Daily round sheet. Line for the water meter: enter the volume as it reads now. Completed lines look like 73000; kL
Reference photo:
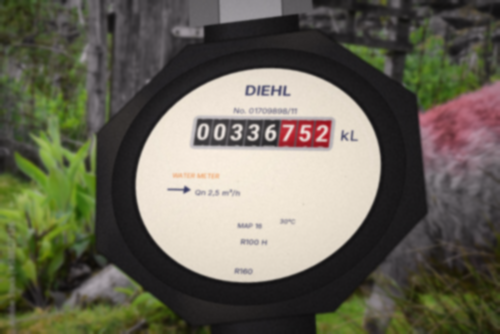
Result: 336.752; kL
